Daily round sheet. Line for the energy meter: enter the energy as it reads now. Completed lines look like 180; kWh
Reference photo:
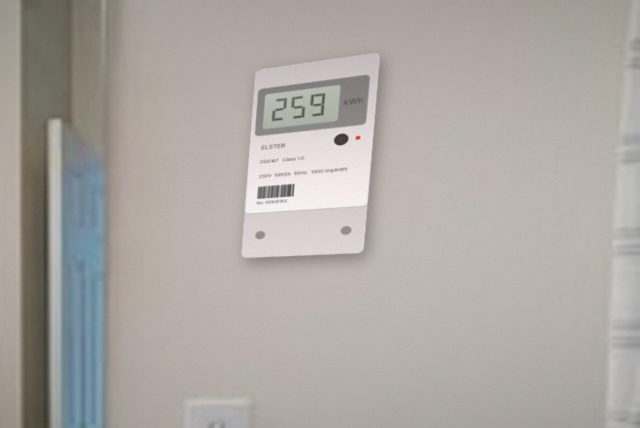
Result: 259; kWh
